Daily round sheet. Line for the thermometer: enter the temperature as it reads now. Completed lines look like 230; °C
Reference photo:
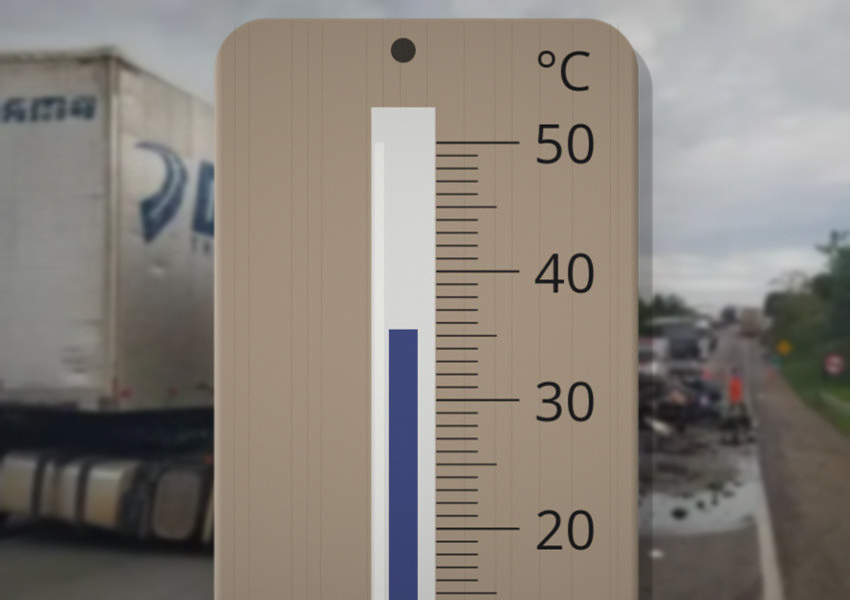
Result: 35.5; °C
